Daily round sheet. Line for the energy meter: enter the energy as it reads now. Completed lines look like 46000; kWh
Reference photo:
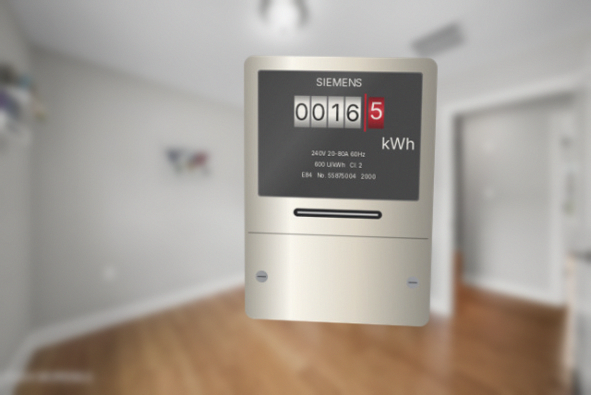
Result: 16.5; kWh
